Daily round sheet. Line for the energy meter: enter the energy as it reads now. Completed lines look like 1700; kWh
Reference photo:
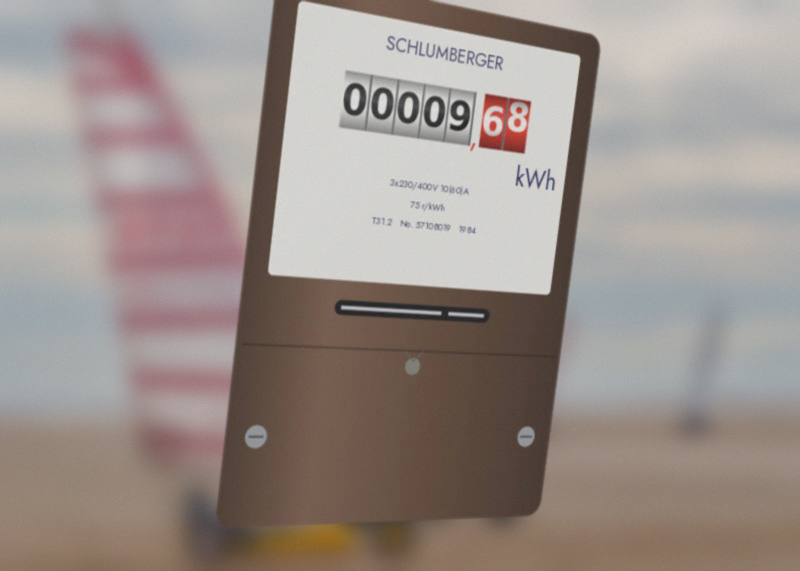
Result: 9.68; kWh
